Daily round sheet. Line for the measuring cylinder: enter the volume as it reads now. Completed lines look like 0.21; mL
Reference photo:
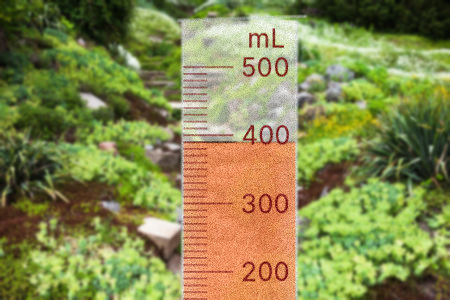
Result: 390; mL
